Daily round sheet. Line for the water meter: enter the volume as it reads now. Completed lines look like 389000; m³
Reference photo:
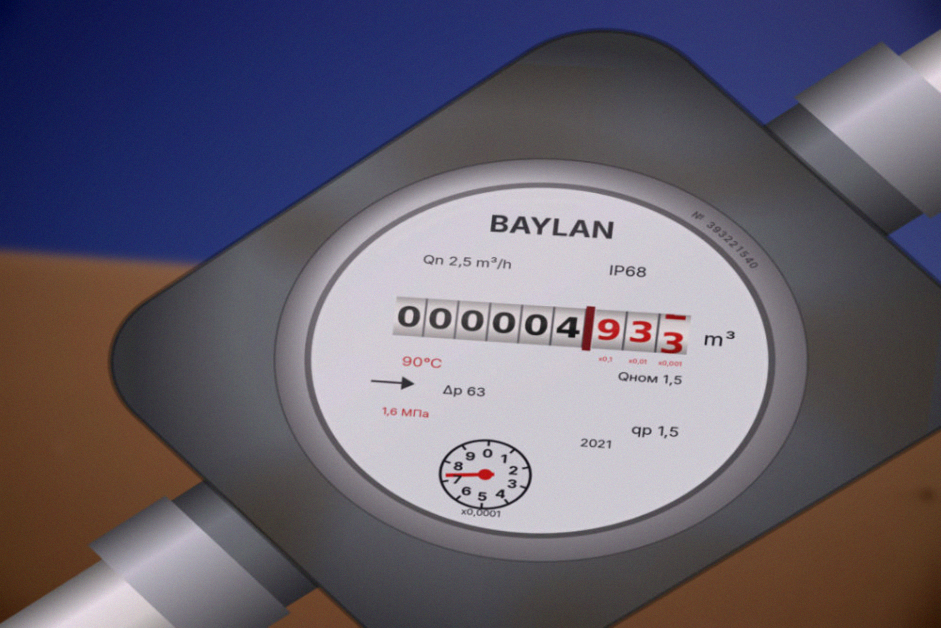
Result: 4.9327; m³
